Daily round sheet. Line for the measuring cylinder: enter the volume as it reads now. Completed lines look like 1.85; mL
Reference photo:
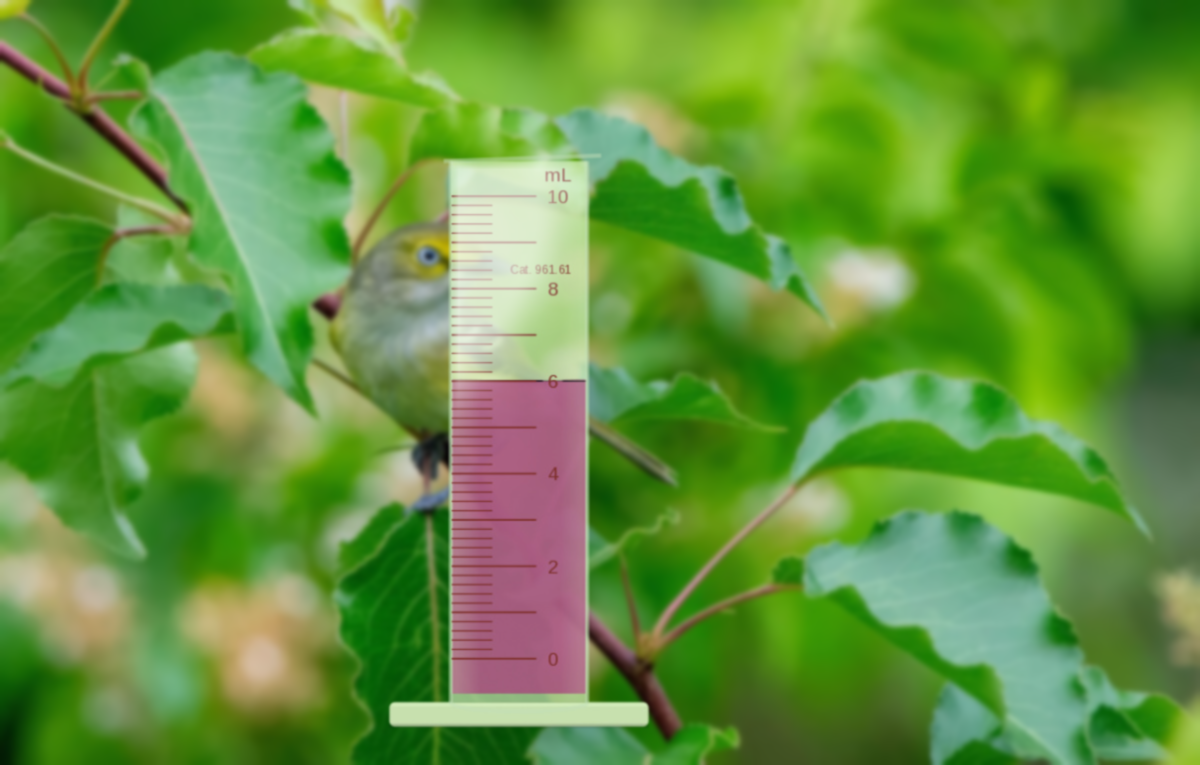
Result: 6; mL
